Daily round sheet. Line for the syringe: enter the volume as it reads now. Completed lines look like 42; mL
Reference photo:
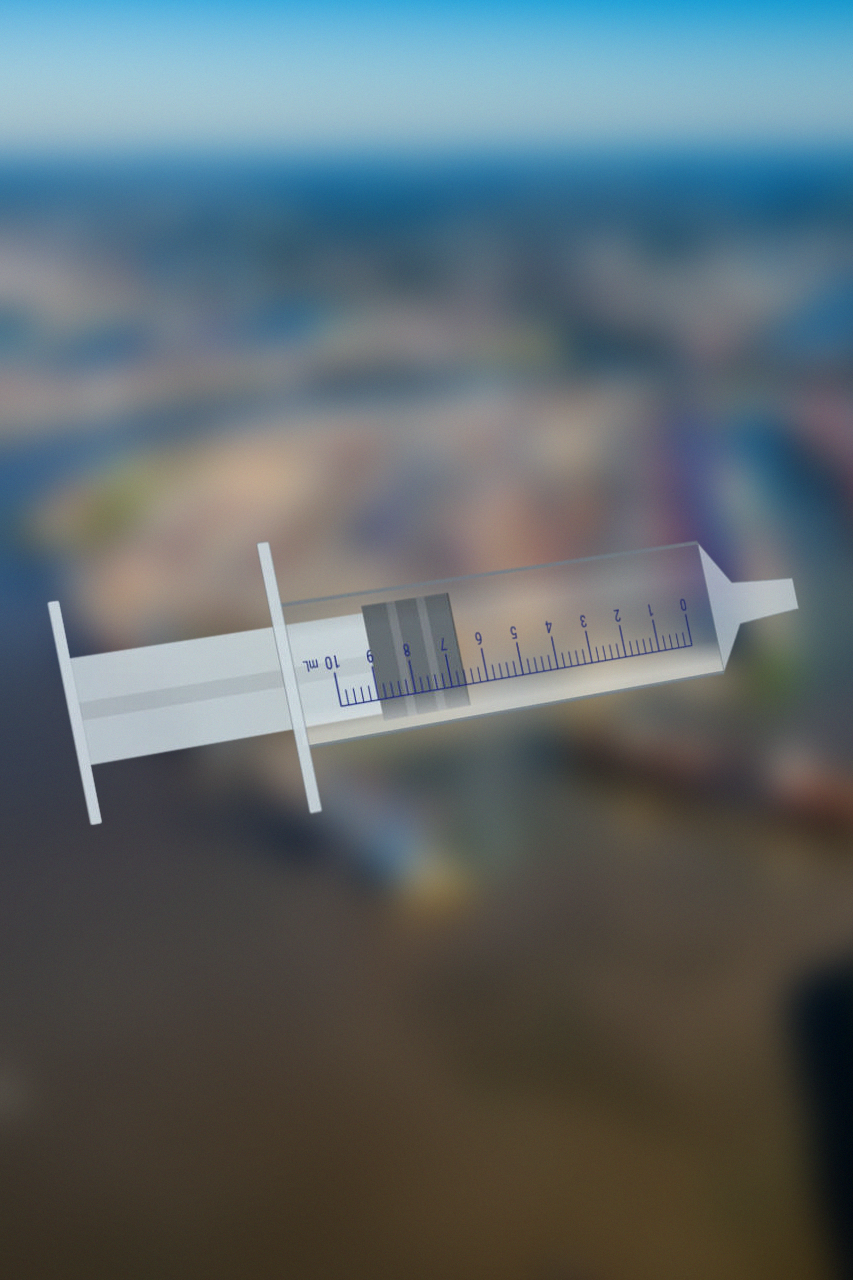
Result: 6.6; mL
